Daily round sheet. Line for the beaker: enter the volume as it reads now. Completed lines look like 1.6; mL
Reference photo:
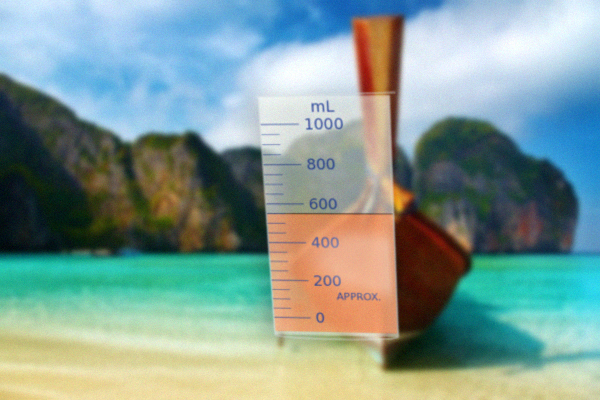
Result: 550; mL
